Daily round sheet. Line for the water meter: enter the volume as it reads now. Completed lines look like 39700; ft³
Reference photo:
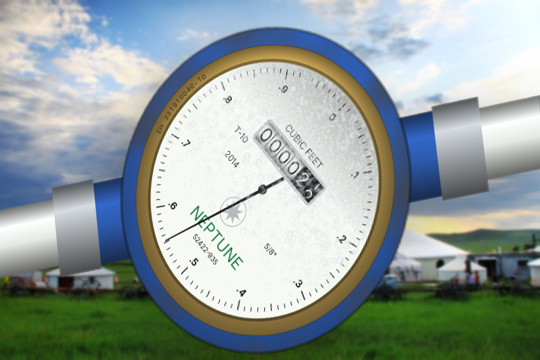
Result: 21.55; ft³
